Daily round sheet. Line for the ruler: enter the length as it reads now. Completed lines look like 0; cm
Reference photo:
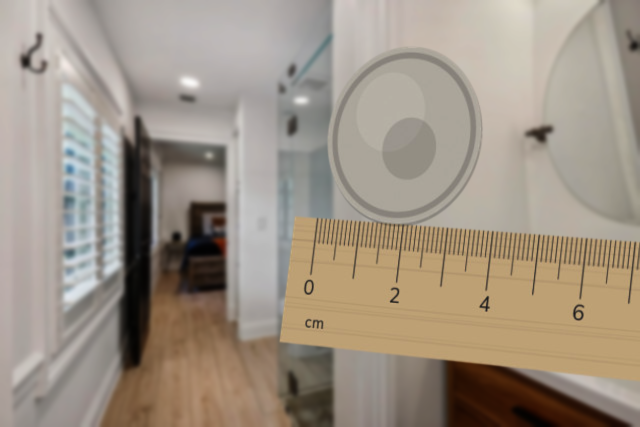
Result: 3.5; cm
